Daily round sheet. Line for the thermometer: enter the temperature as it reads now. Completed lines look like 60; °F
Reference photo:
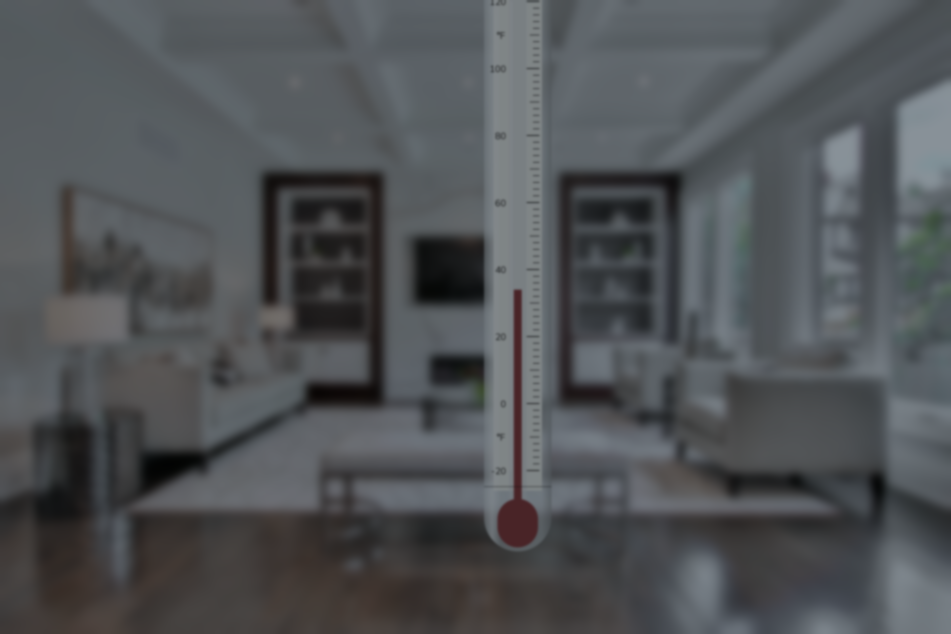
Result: 34; °F
